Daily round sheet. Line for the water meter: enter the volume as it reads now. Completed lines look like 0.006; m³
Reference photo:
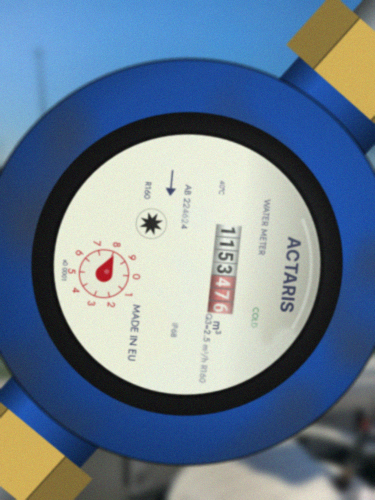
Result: 1153.4768; m³
